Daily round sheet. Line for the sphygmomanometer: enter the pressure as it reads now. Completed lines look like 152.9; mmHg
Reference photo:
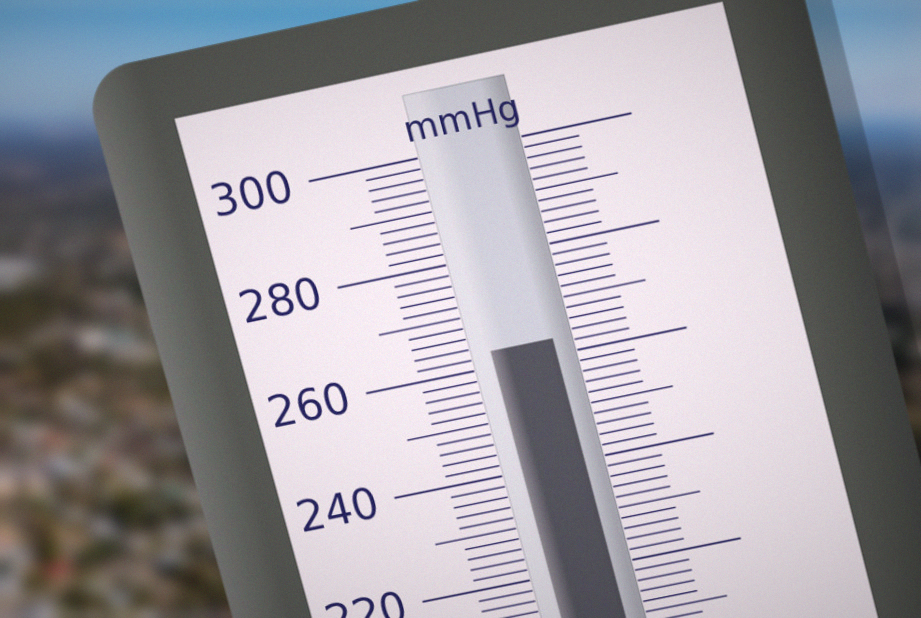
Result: 263; mmHg
